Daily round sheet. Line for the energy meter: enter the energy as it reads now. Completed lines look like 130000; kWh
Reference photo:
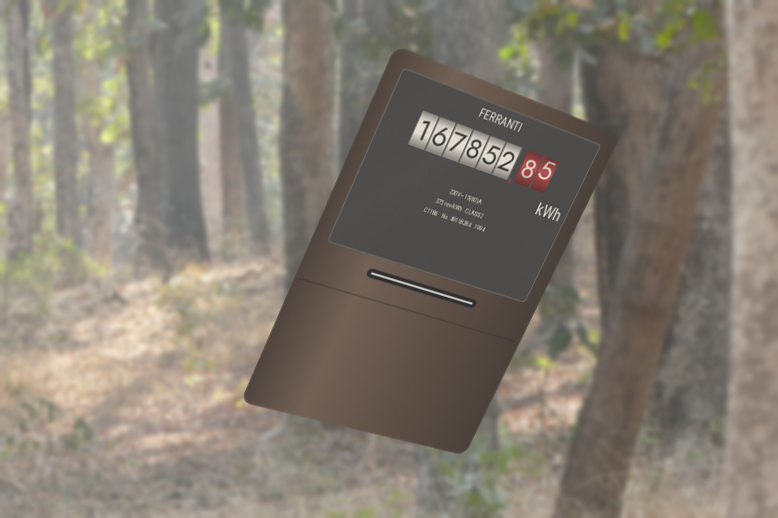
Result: 167852.85; kWh
